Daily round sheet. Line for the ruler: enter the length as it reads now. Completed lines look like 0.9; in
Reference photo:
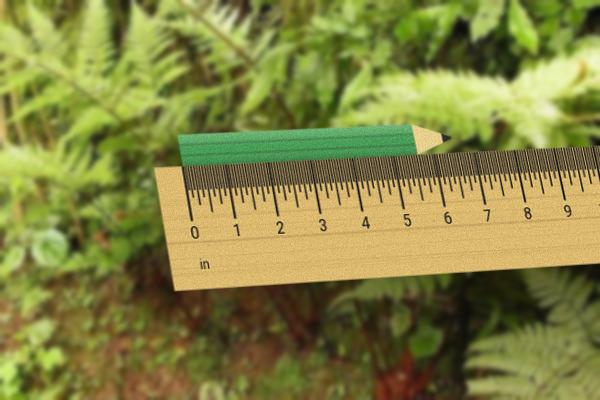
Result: 6.5; in
